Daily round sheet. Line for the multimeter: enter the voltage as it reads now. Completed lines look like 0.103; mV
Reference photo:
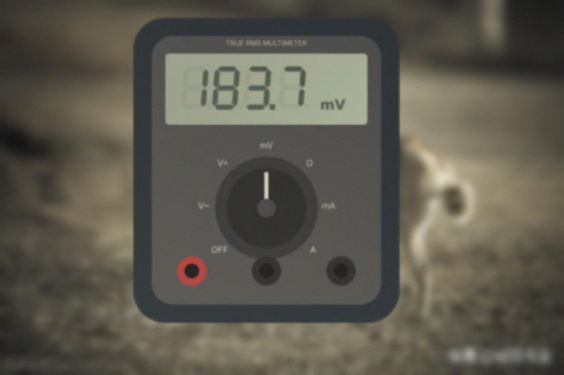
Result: 183.7; mV
